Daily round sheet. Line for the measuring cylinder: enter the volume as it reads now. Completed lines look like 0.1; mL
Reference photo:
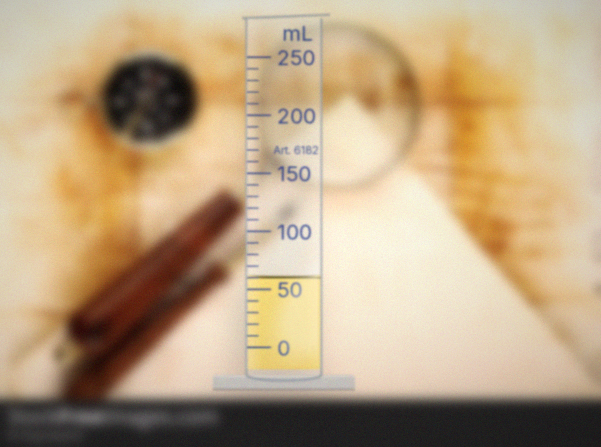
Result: 60; mL
